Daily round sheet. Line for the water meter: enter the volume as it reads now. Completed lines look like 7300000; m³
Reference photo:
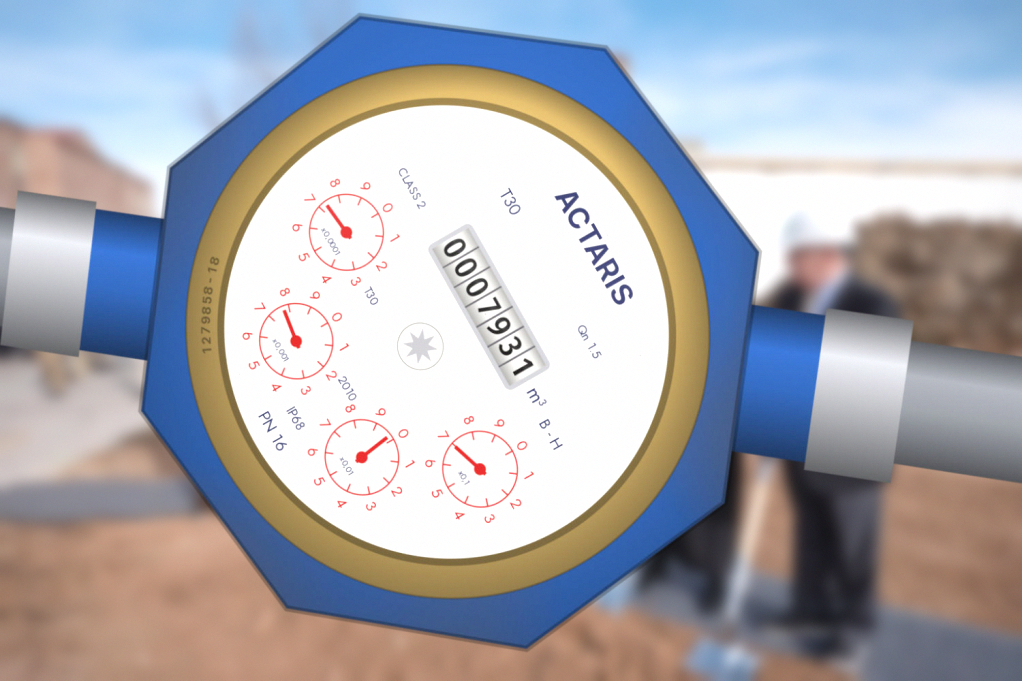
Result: 7931.6977; m³
